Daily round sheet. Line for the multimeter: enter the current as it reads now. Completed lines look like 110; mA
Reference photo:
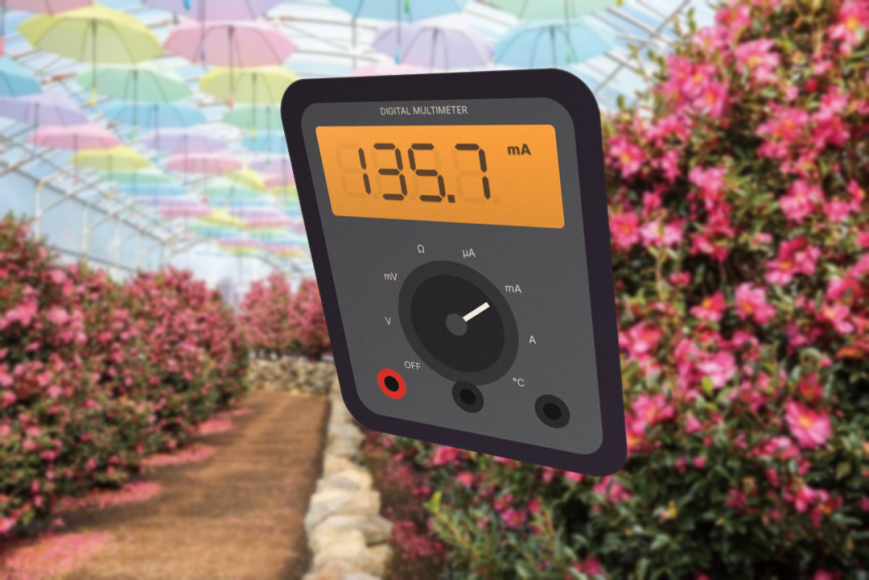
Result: 135.7; mA
